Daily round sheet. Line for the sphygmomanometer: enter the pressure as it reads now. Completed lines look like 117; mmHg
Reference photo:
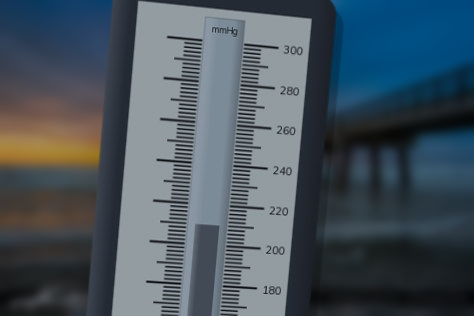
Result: 210; mmHg
